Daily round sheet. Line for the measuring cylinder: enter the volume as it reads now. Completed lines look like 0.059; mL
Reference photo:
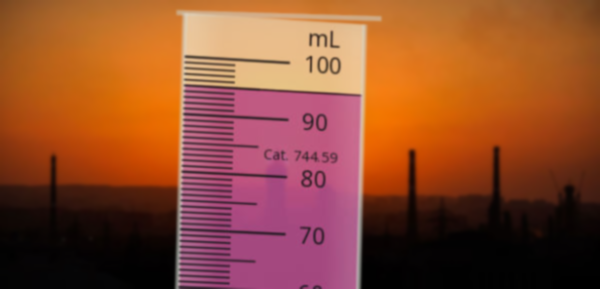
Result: 95; mL
